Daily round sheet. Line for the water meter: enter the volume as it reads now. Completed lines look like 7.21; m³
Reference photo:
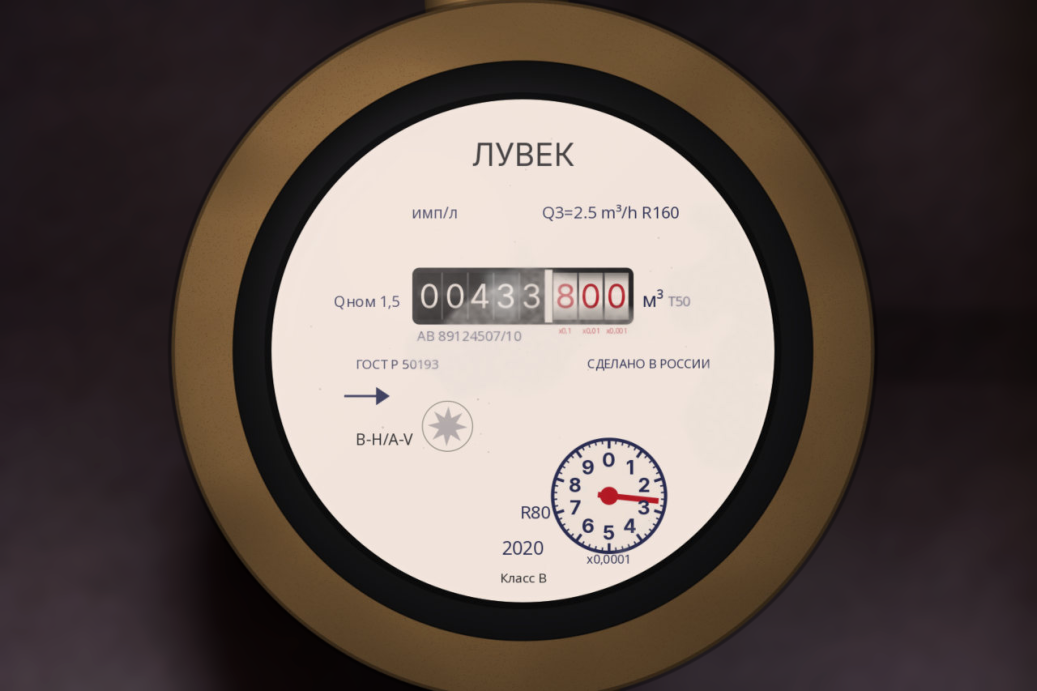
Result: 433.8002; m³
